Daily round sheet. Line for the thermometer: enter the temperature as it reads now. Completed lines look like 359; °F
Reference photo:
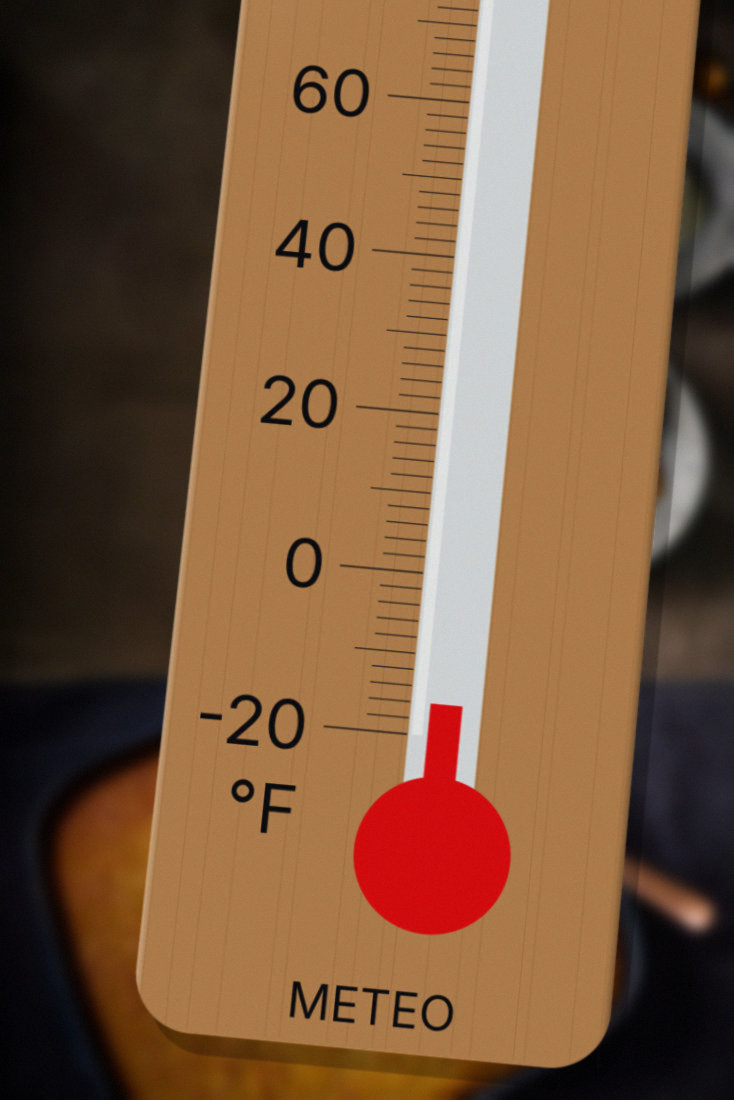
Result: -16; °F
